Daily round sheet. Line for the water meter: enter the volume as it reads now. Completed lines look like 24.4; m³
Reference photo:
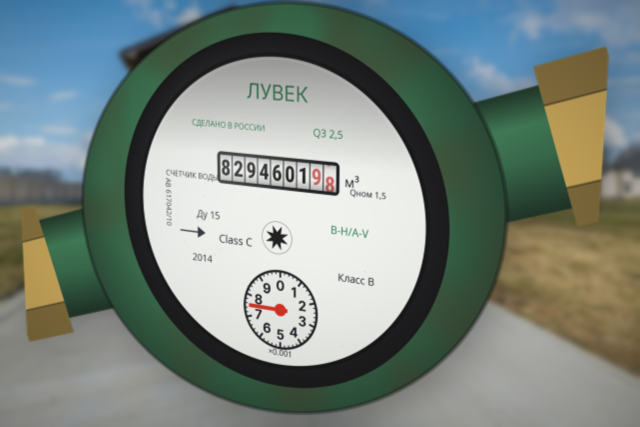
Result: 8294601.977; m³
